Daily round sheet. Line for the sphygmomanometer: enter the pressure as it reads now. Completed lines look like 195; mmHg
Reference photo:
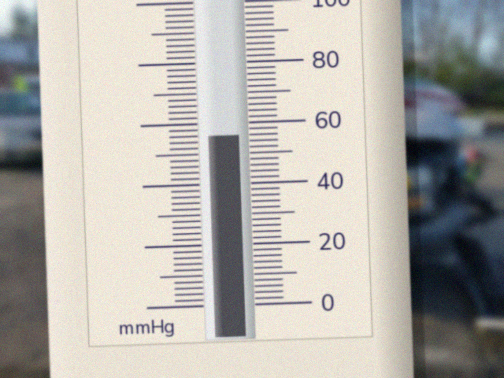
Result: 56; mmHg
